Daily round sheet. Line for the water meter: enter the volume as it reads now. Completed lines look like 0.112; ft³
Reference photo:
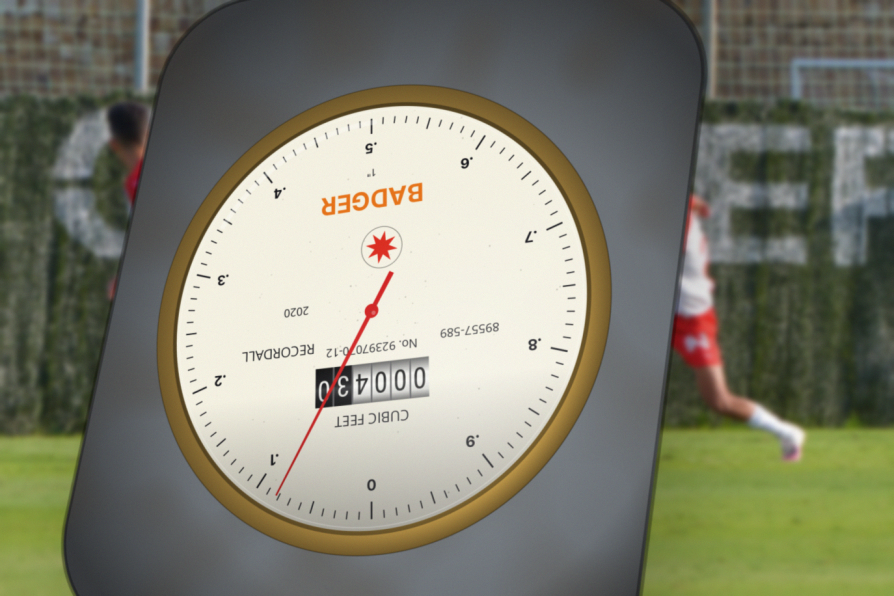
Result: 430.08; ft³
